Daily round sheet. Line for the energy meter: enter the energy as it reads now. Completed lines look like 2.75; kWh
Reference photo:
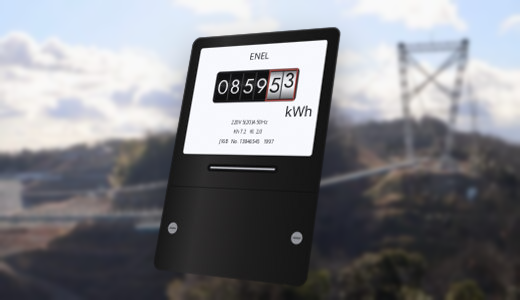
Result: 859.53; kWh
